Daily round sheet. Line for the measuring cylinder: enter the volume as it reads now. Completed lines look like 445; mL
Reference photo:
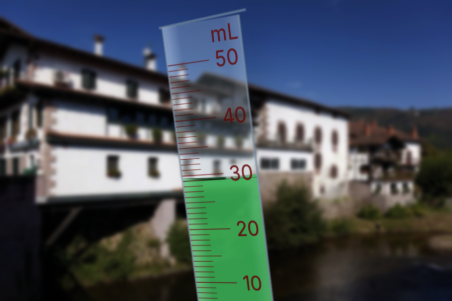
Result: 29; mL
